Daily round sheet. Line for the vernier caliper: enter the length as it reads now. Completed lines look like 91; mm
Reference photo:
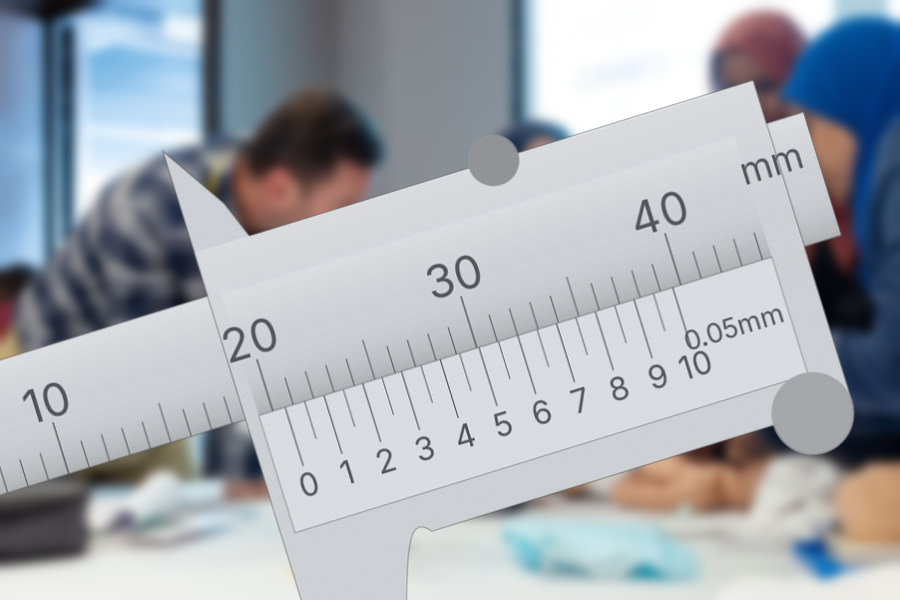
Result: 20.6; mm
